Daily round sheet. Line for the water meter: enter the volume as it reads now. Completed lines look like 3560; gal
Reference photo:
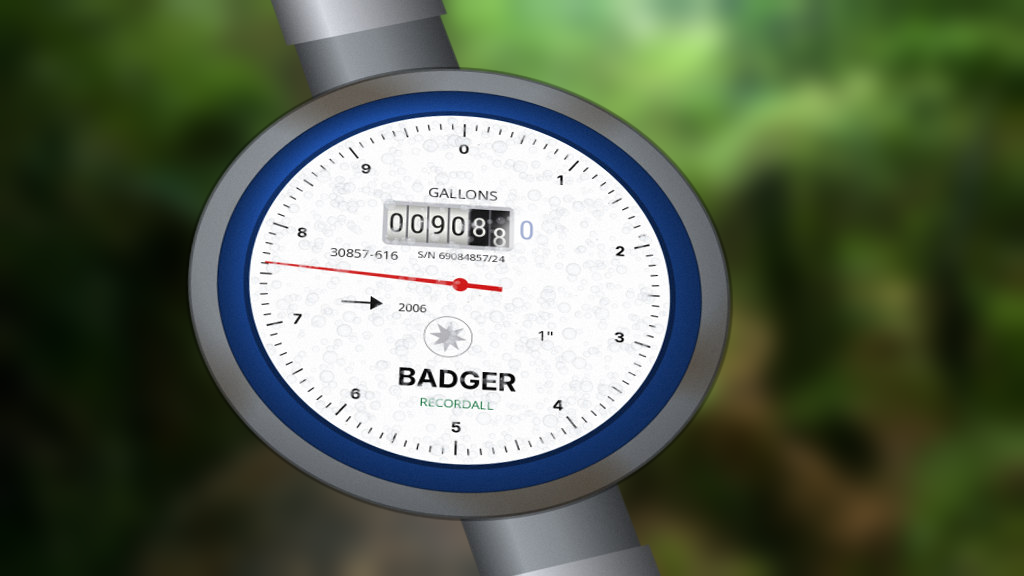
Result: 90877.6; gal
